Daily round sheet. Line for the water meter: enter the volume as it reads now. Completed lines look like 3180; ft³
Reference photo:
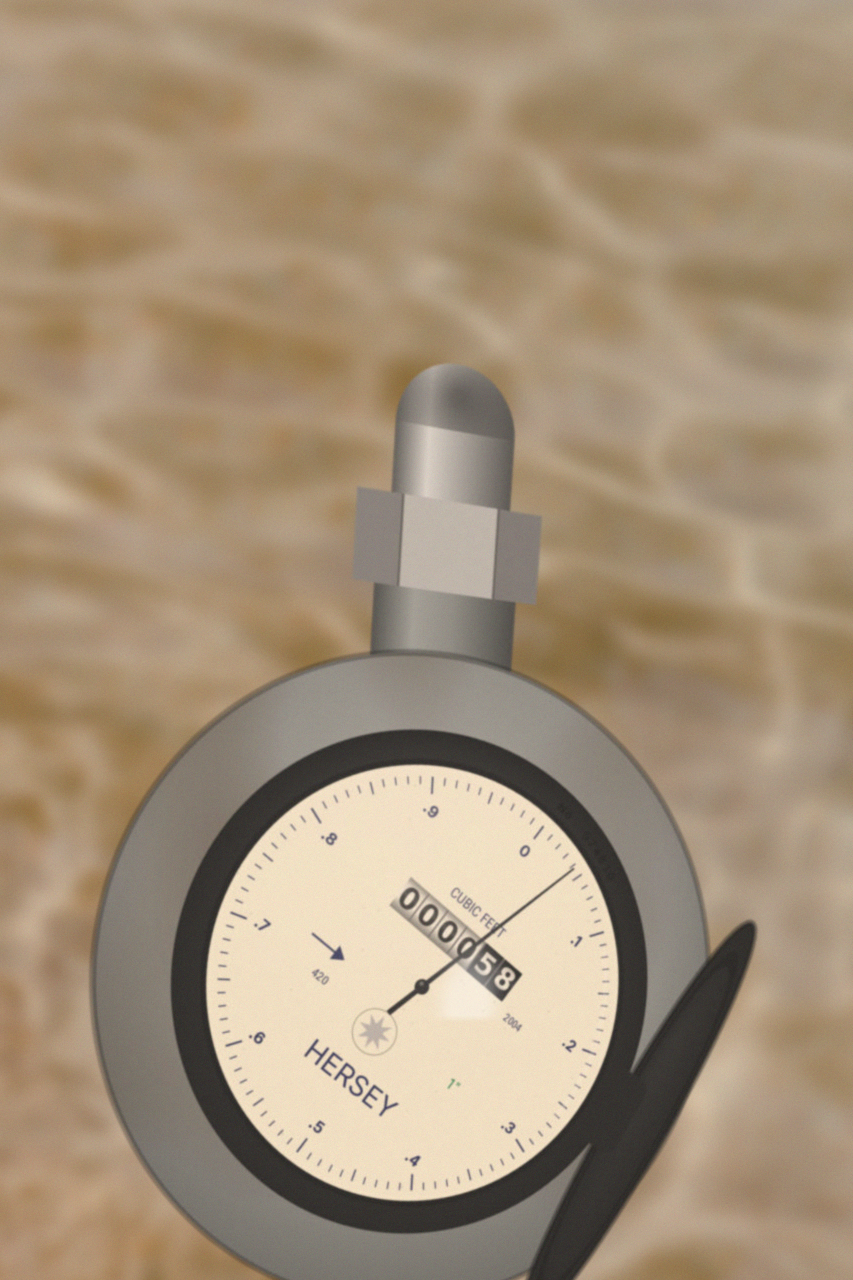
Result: 58.04; ft³
